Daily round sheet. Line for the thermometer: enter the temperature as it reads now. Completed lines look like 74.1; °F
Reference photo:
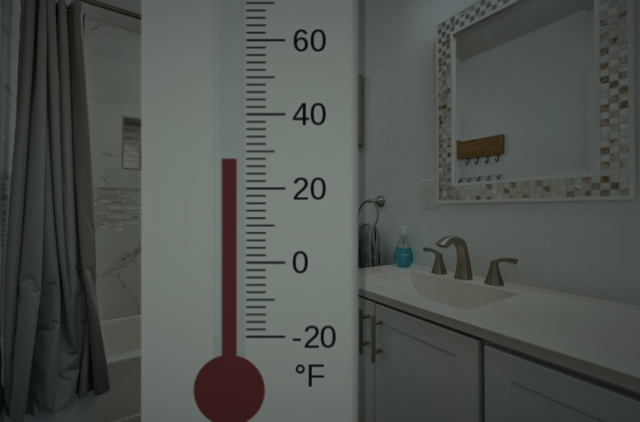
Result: 28; °F
